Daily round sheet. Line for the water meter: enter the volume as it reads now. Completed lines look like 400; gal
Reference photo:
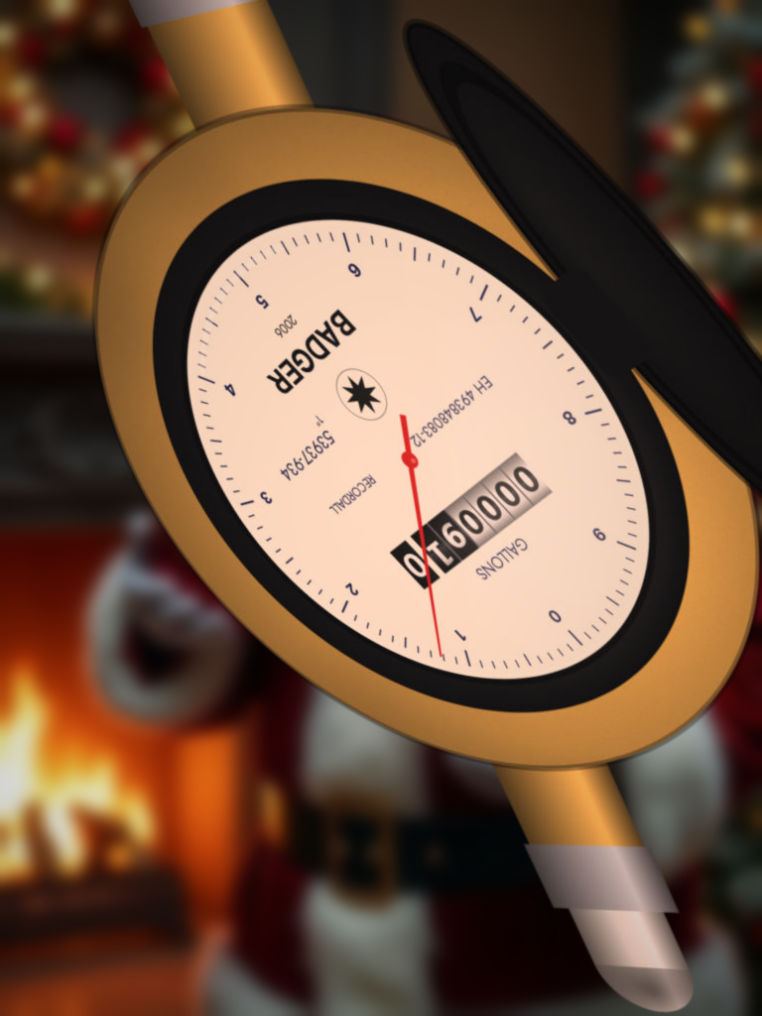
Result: 911.2; gal
